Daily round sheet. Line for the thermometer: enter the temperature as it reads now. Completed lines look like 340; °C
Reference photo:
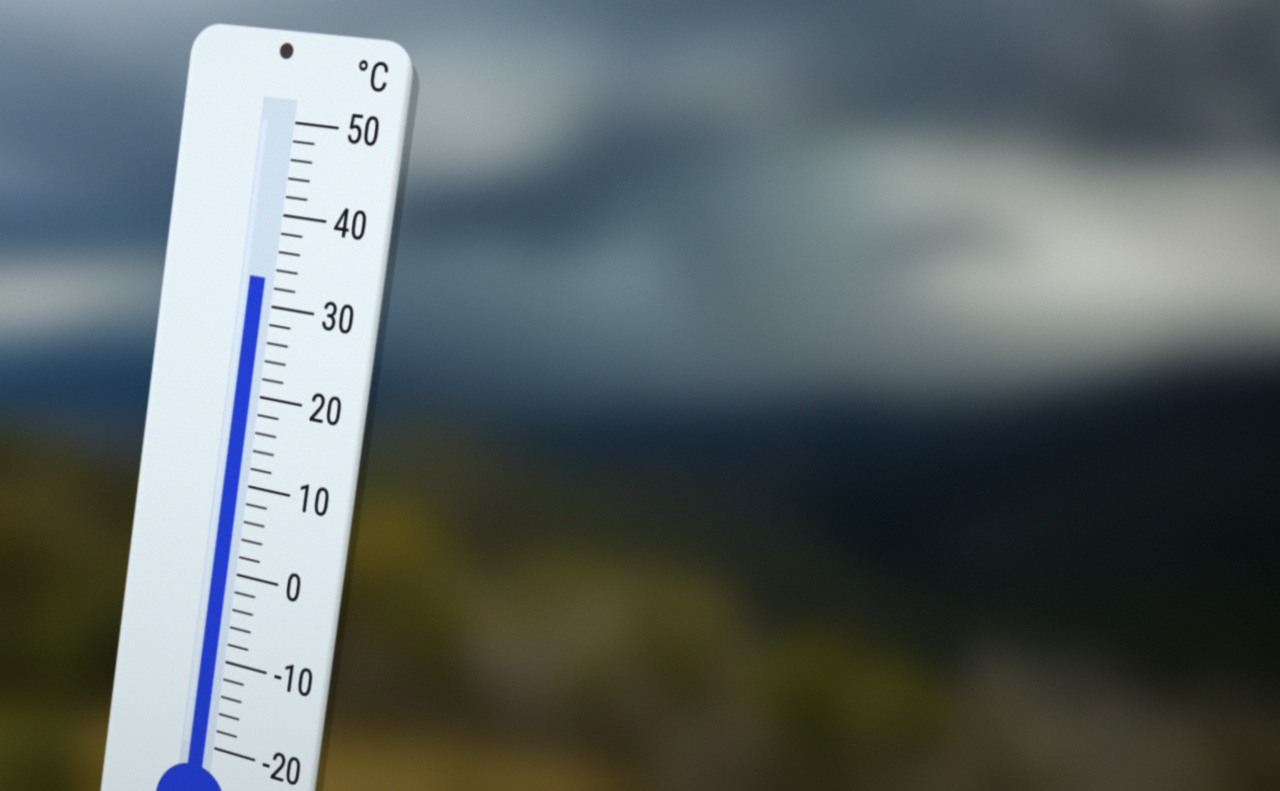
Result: 33; °C
